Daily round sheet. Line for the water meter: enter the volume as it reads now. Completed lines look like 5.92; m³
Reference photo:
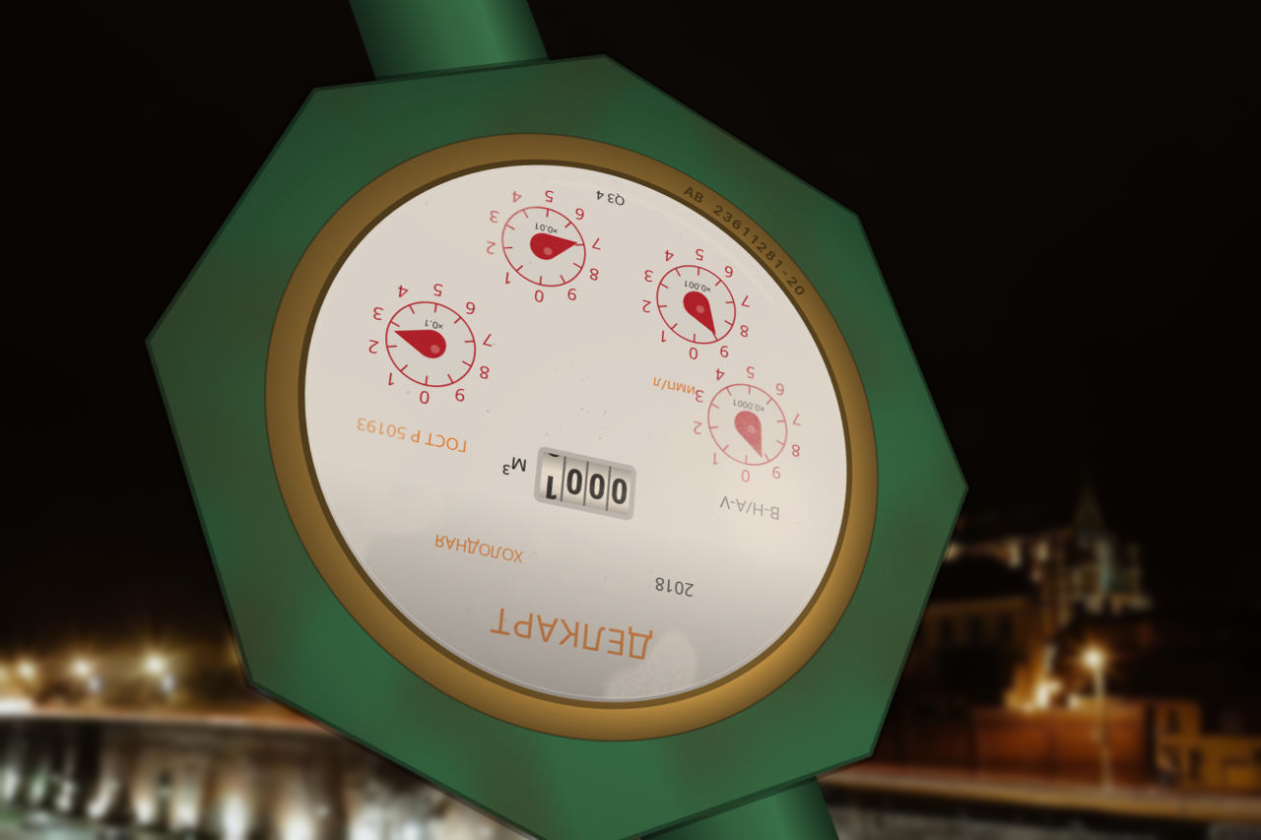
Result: 1.2689; m³
